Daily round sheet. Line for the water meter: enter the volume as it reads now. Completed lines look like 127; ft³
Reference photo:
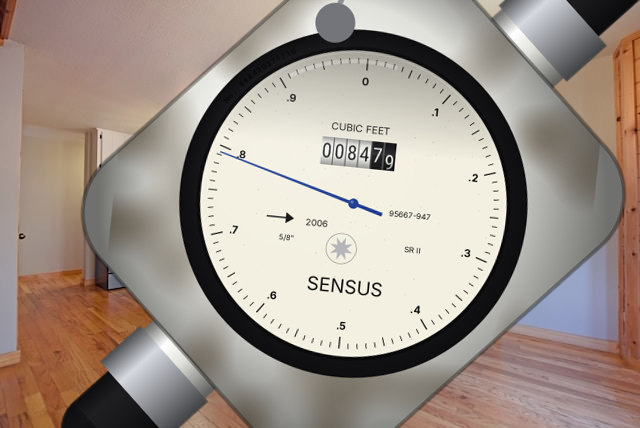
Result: 8478.79; ft³
